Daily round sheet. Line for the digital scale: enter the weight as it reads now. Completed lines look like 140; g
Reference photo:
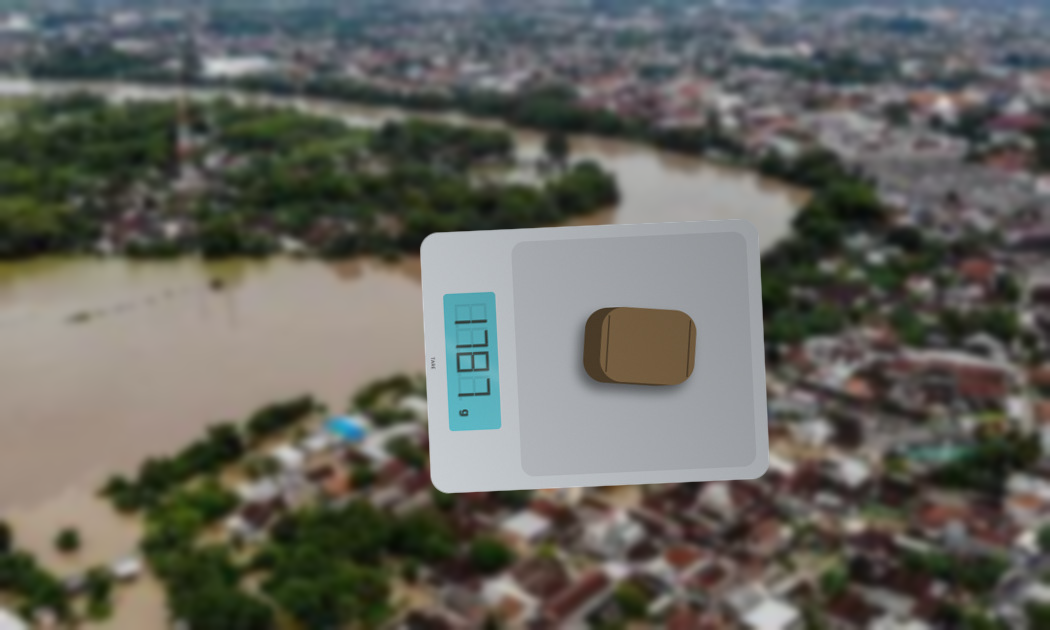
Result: 1787; g
